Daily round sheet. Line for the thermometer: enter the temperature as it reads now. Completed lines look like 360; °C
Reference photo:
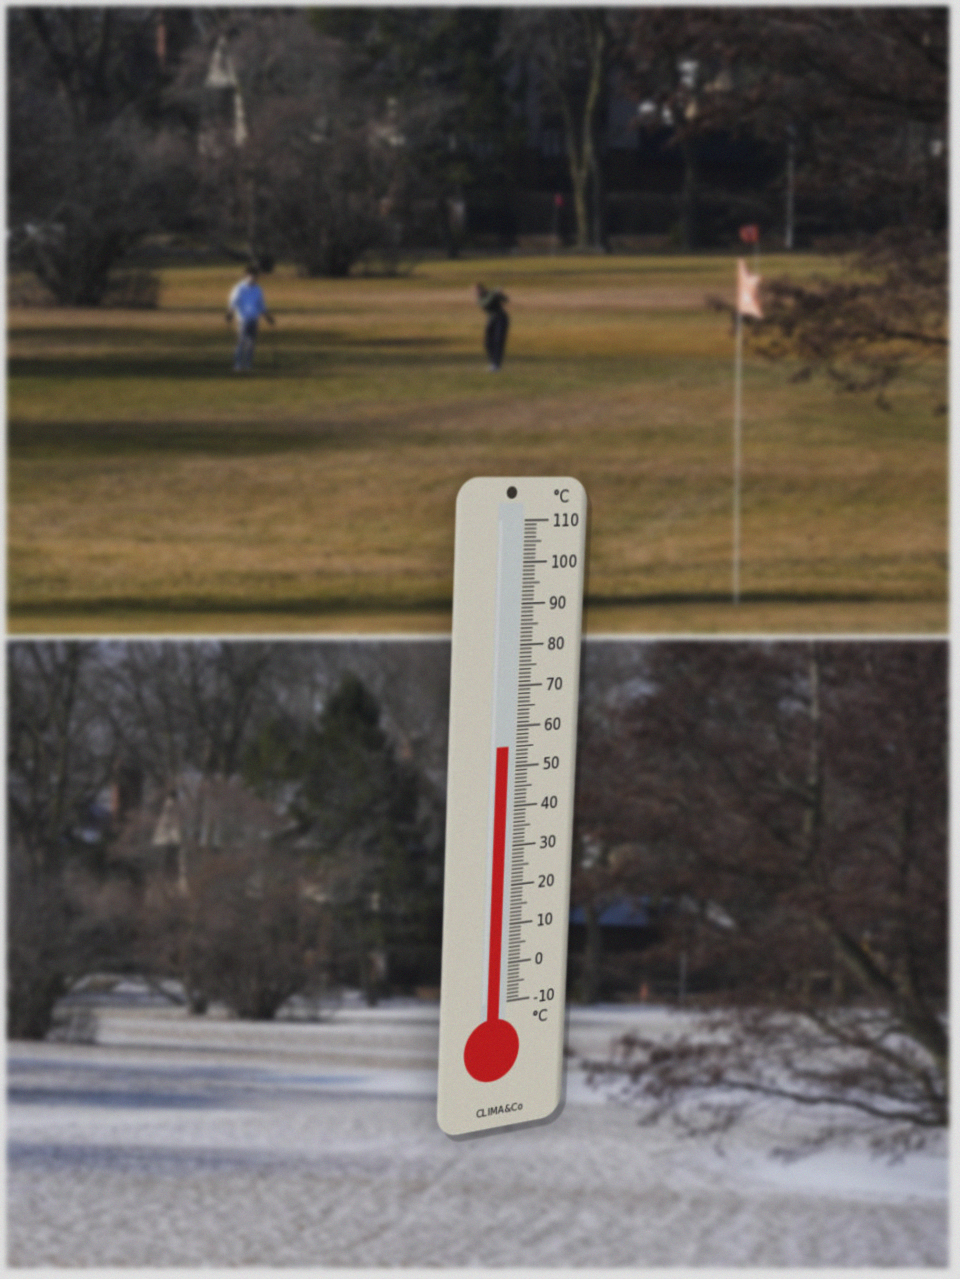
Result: 55; °C
